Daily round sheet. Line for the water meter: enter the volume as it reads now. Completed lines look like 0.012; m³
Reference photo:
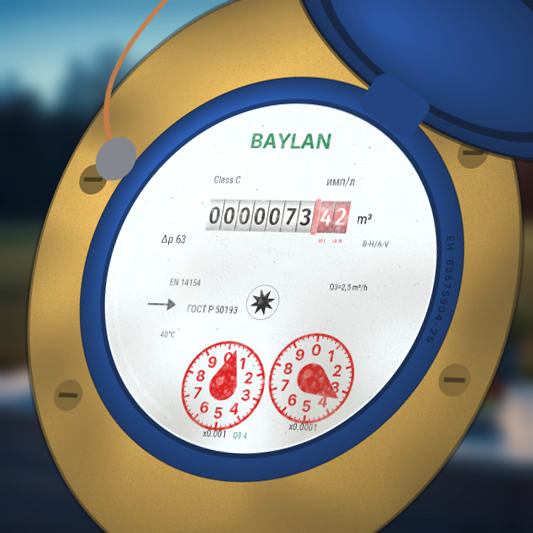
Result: 73.4203; m³
